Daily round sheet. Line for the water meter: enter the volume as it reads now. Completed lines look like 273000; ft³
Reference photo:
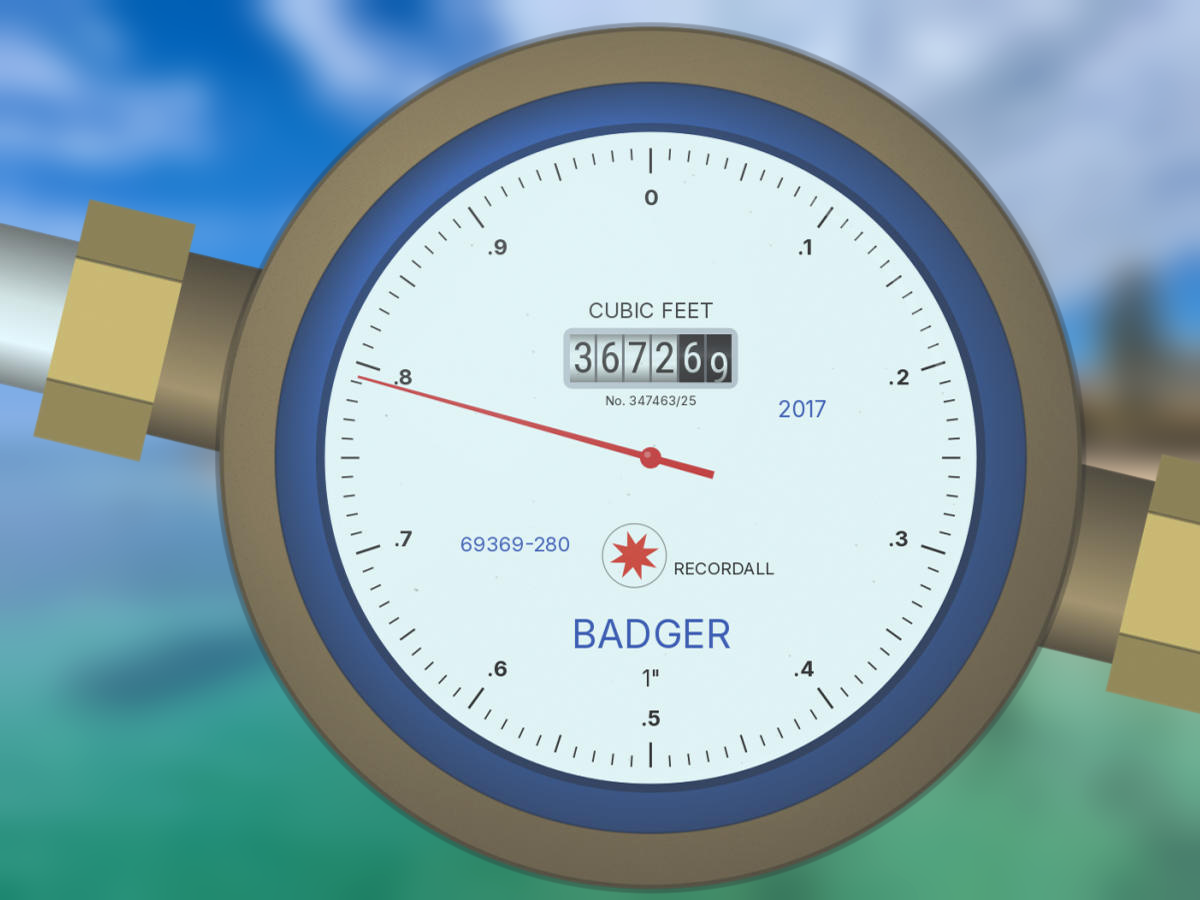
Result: 367268.79; ft³
